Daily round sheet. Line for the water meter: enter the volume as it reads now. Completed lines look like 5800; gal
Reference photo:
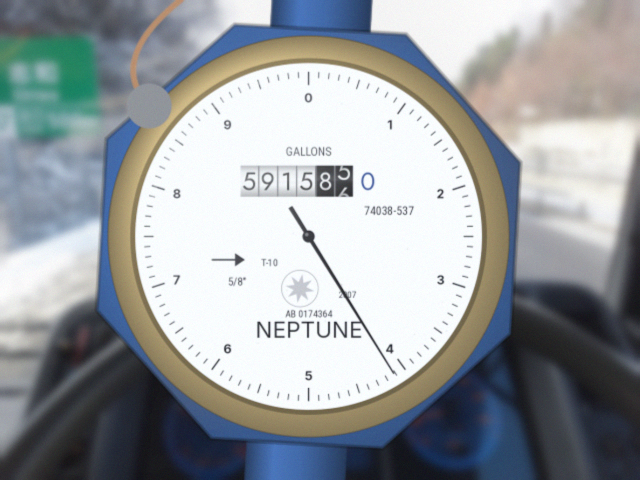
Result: 5915854.1; gal
